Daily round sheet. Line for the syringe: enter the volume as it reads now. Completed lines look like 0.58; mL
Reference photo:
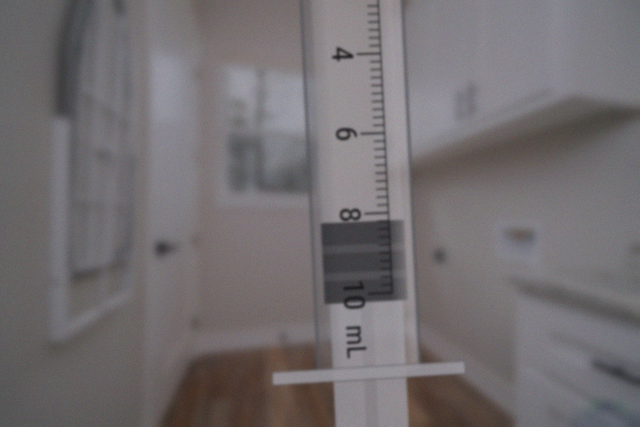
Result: 8.2; mL
